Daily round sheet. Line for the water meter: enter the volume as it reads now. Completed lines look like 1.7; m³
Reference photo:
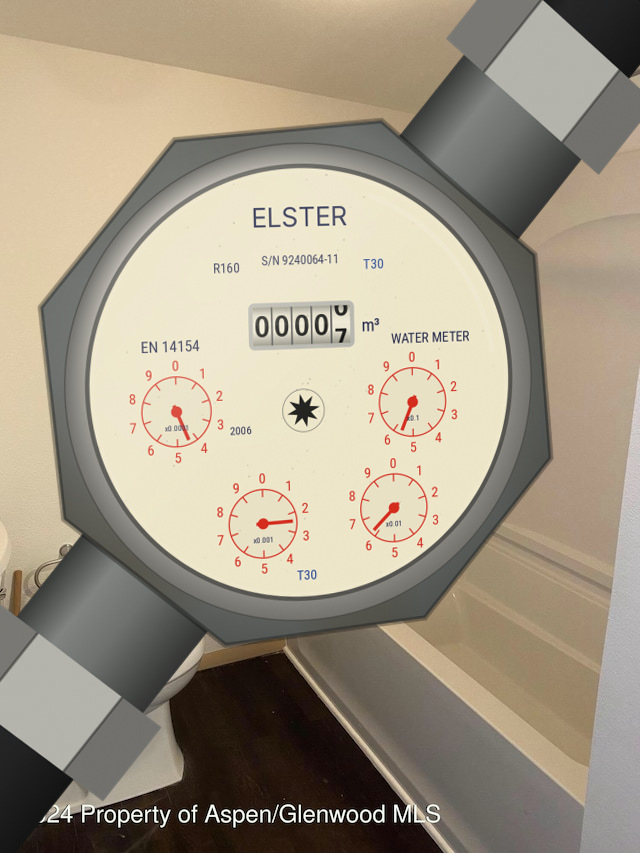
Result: 6.5624; m³
